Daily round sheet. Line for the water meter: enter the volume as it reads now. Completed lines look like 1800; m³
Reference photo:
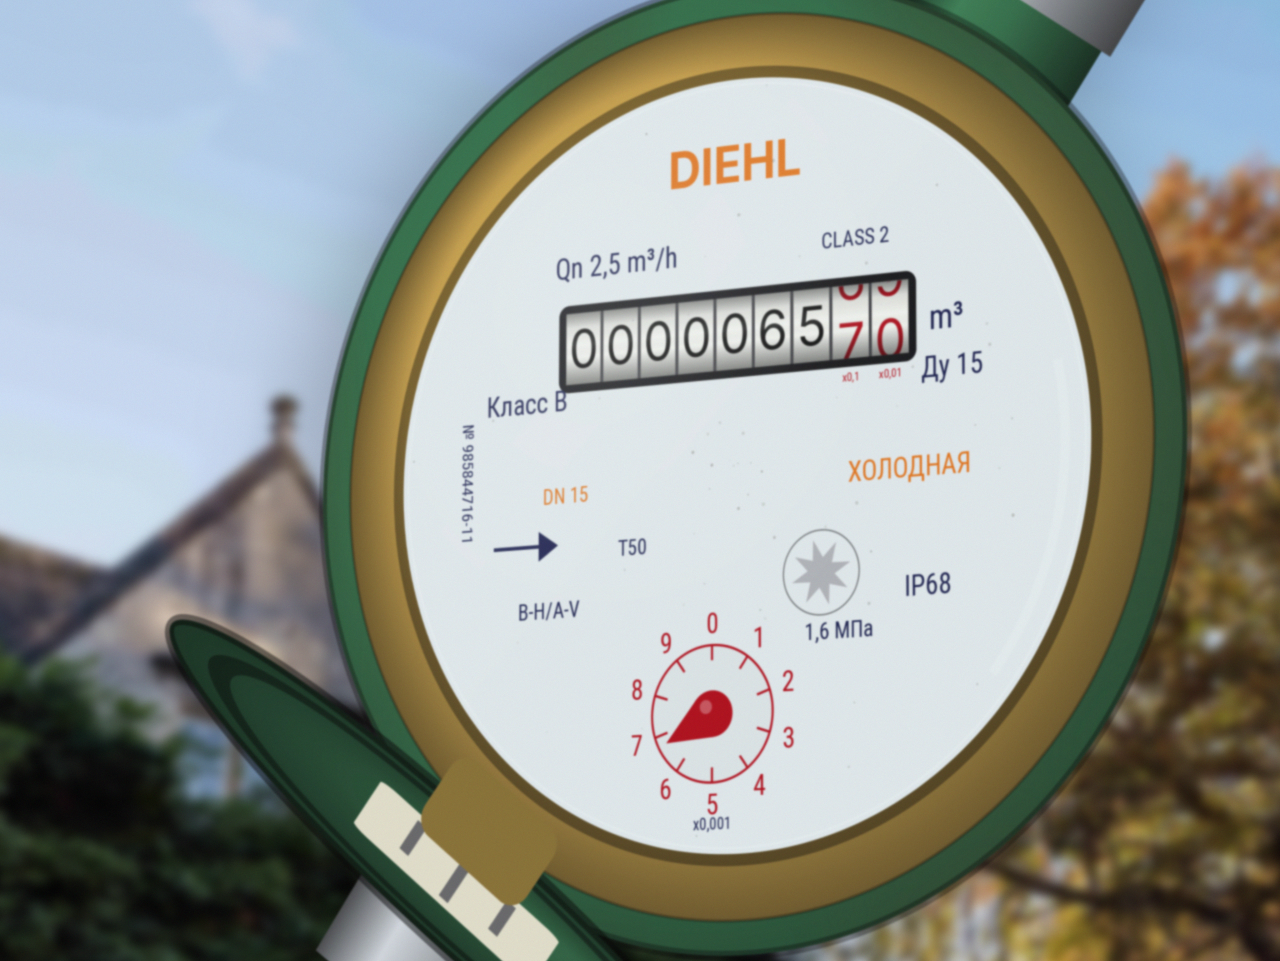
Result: 65.696; m³
